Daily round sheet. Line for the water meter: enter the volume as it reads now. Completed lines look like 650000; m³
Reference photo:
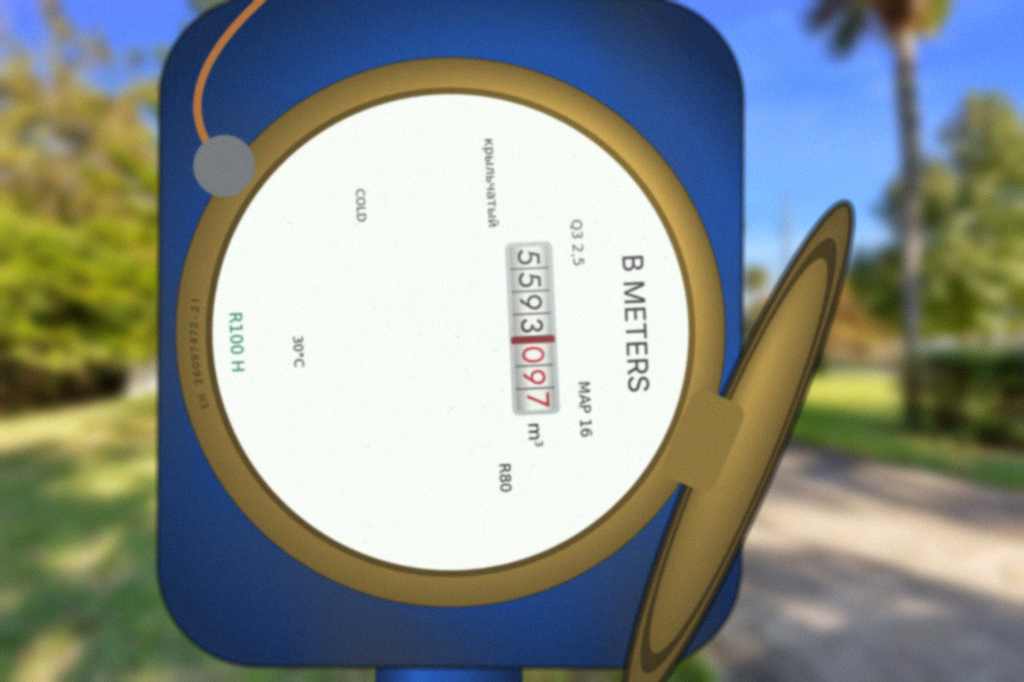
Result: 5593.097; m³
